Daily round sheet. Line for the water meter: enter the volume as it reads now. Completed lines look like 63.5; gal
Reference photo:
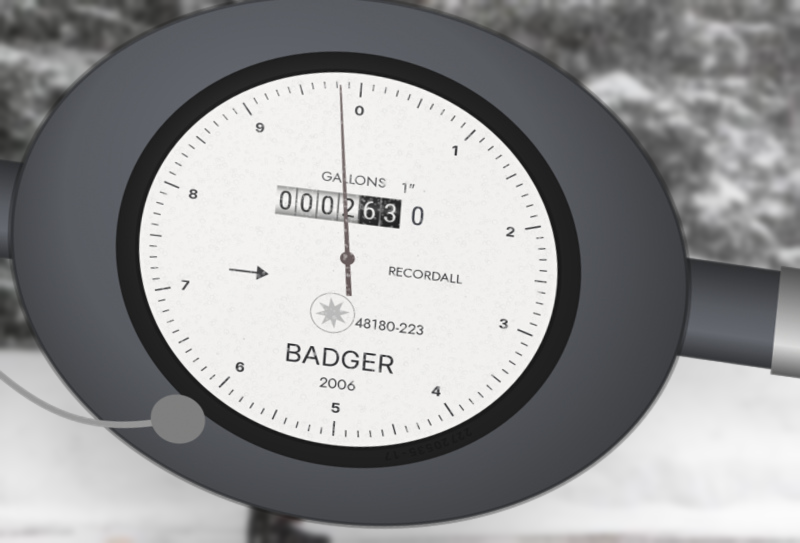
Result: 2629.8; gal
